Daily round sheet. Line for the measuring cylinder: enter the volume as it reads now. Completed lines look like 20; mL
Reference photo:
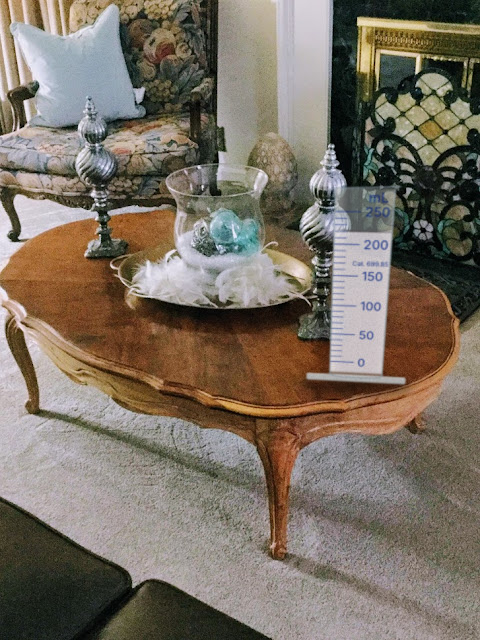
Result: 220; mL
